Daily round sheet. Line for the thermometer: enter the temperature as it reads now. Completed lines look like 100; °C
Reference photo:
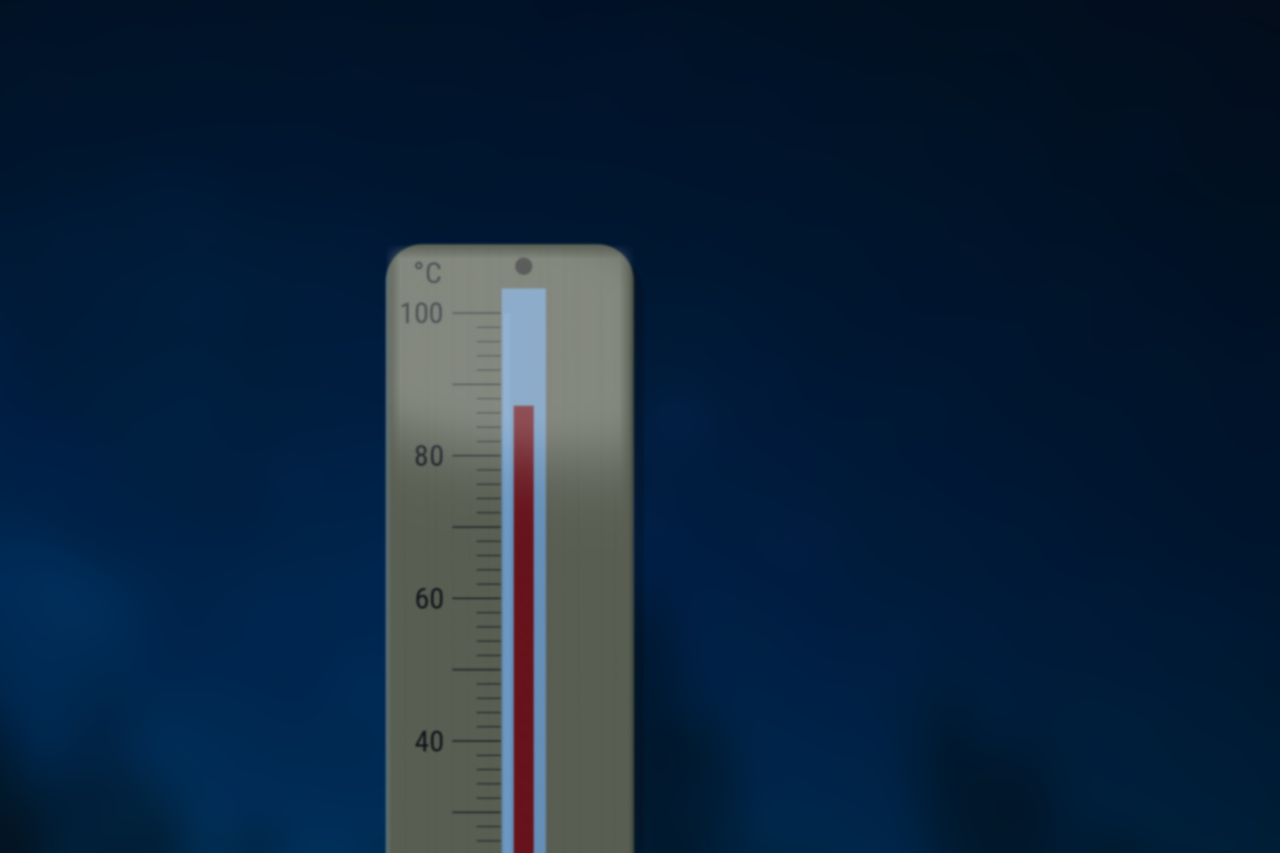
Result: 87; °C
